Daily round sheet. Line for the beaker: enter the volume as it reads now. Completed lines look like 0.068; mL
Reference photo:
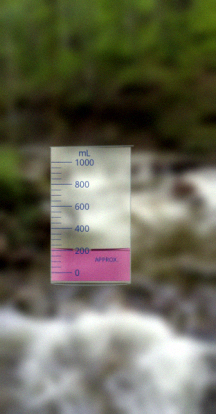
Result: 200; mL
